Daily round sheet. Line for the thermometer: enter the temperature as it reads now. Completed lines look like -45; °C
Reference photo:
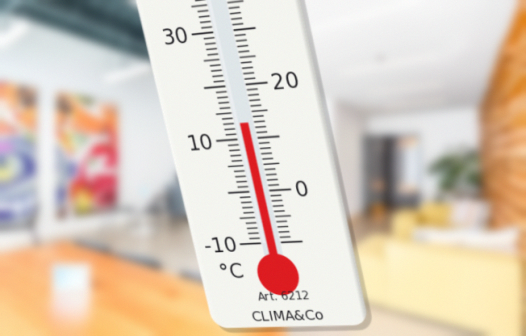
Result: 13; °C
